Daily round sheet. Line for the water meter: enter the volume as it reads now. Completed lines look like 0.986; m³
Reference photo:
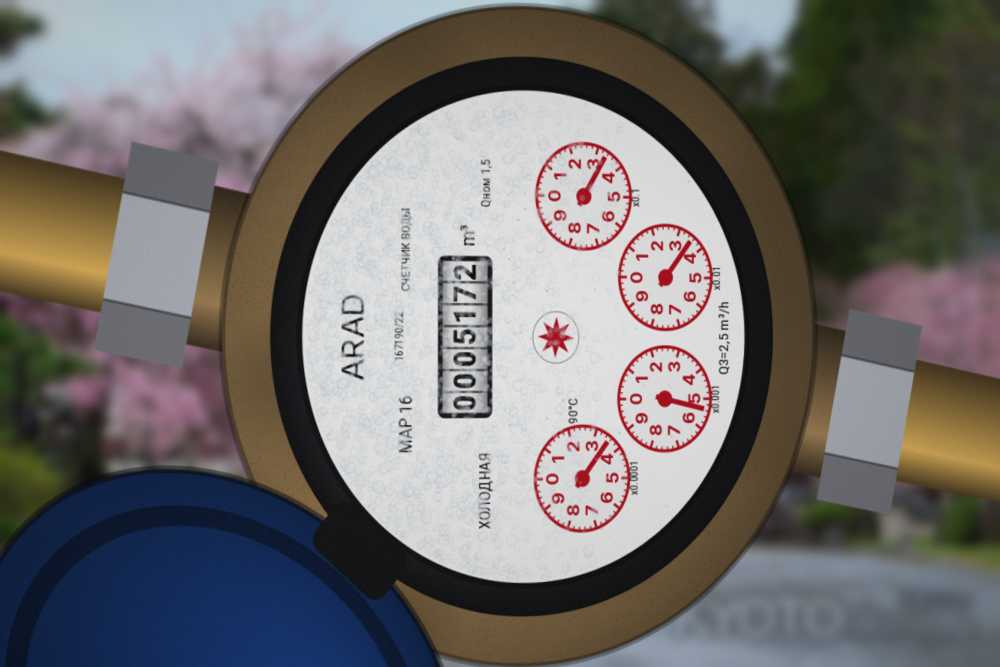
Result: 5172.3353; m³
